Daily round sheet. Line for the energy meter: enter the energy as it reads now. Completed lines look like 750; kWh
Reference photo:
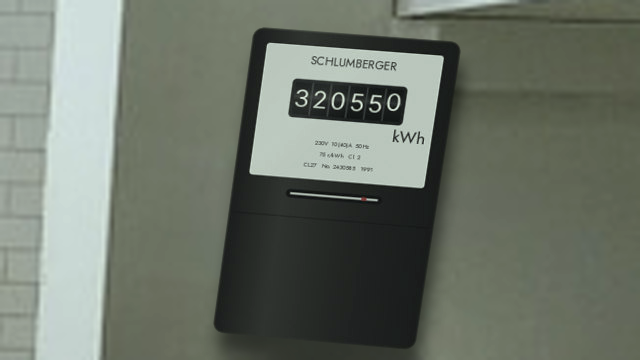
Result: 320550; kWh
